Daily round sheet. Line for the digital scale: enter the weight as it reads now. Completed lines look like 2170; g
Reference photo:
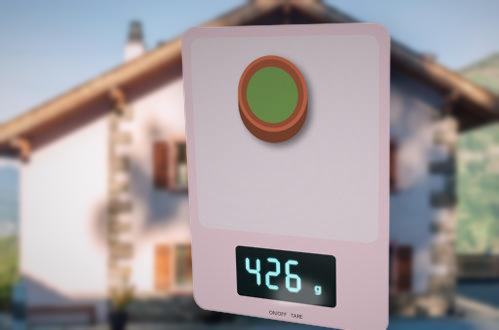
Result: 426; g
